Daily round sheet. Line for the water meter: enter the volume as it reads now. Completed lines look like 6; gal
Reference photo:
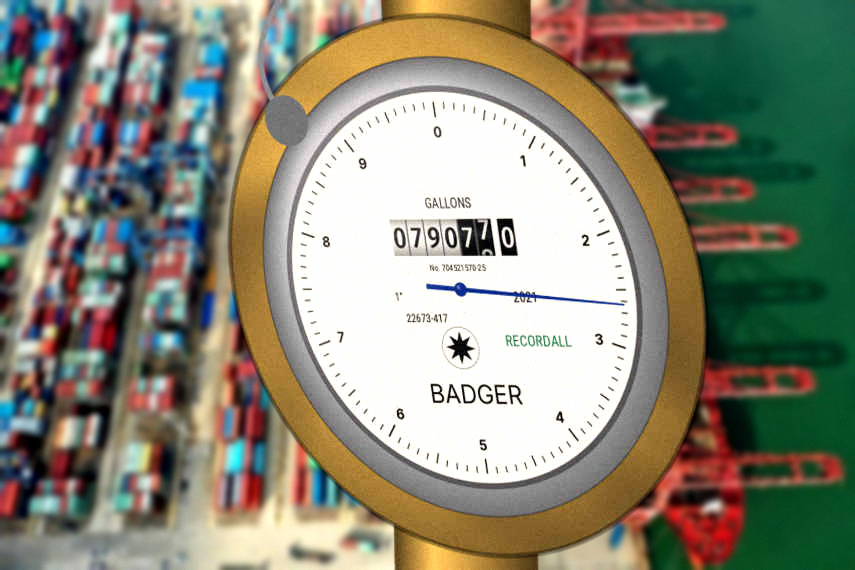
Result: 790772.6; gal
